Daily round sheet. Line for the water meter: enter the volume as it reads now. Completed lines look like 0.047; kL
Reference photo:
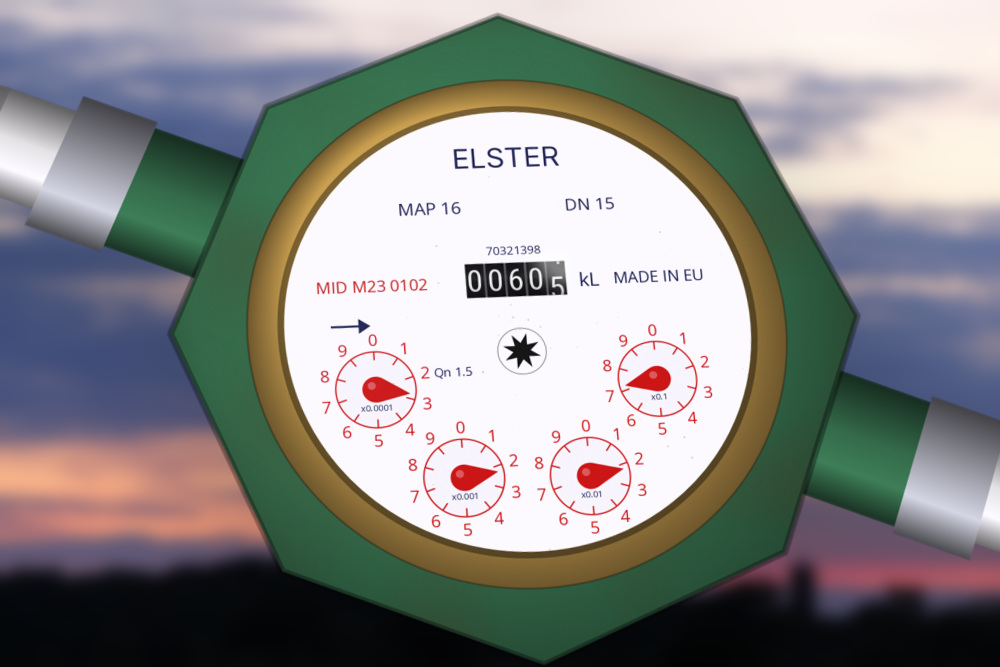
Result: 604.7222; kL
